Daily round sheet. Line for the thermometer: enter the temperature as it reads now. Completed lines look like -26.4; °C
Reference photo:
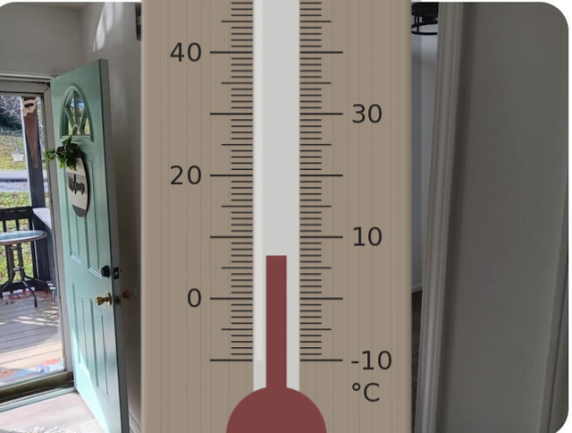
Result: 7; °C
